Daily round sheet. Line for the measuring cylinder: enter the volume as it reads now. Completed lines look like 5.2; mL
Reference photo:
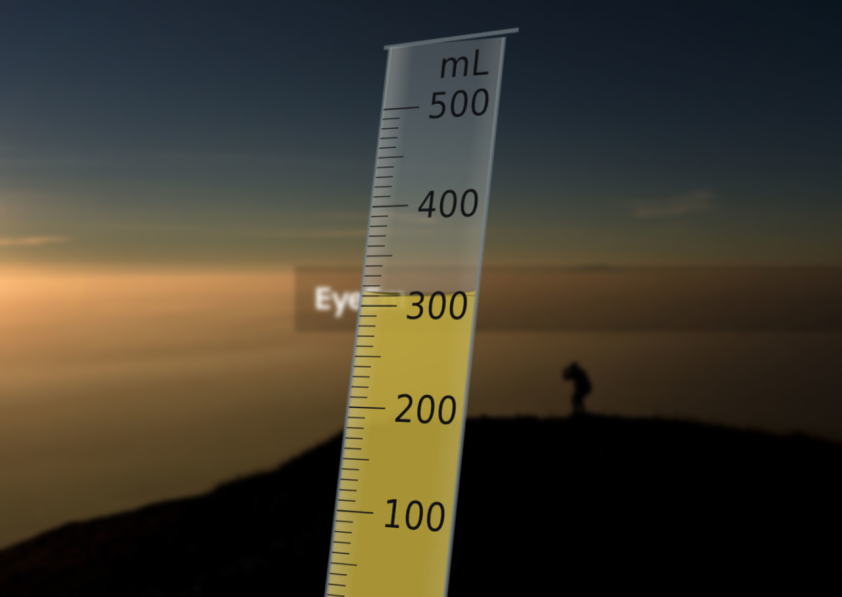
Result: 310; mL
